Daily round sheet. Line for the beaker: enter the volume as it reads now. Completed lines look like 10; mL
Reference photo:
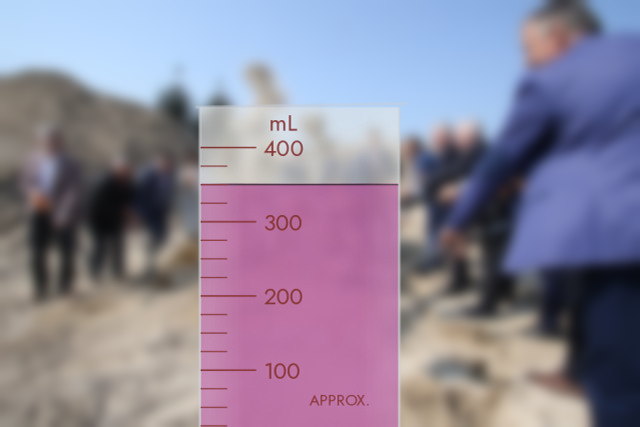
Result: 350; mL
